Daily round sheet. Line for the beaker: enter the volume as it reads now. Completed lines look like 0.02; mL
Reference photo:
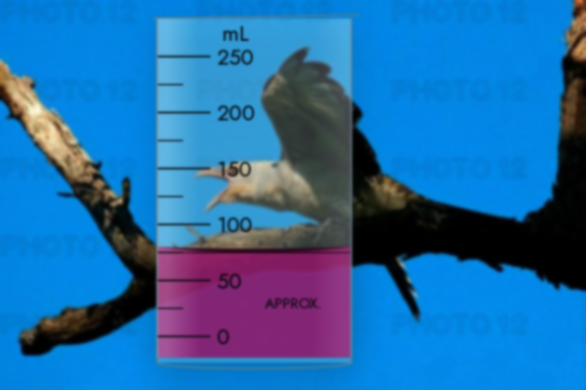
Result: 75; mL
